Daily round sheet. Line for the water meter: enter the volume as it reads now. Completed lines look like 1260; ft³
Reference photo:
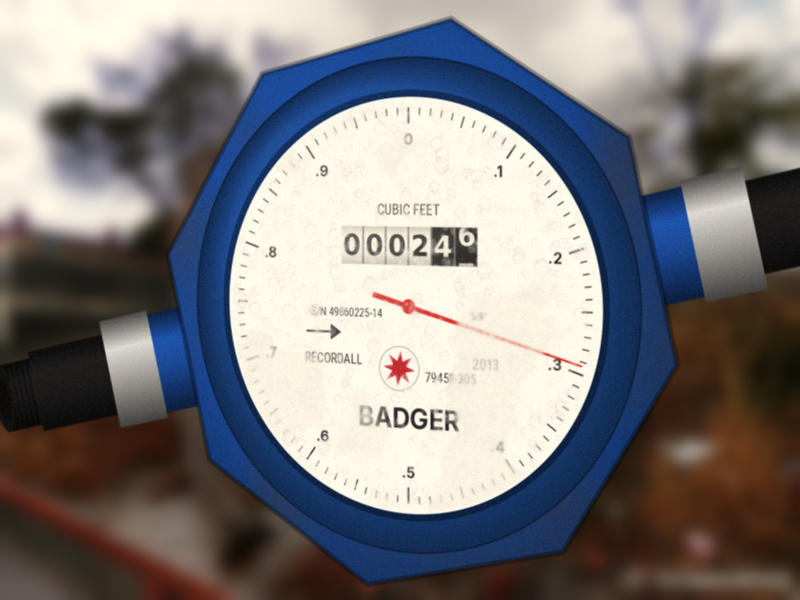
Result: 246.29; ft³
